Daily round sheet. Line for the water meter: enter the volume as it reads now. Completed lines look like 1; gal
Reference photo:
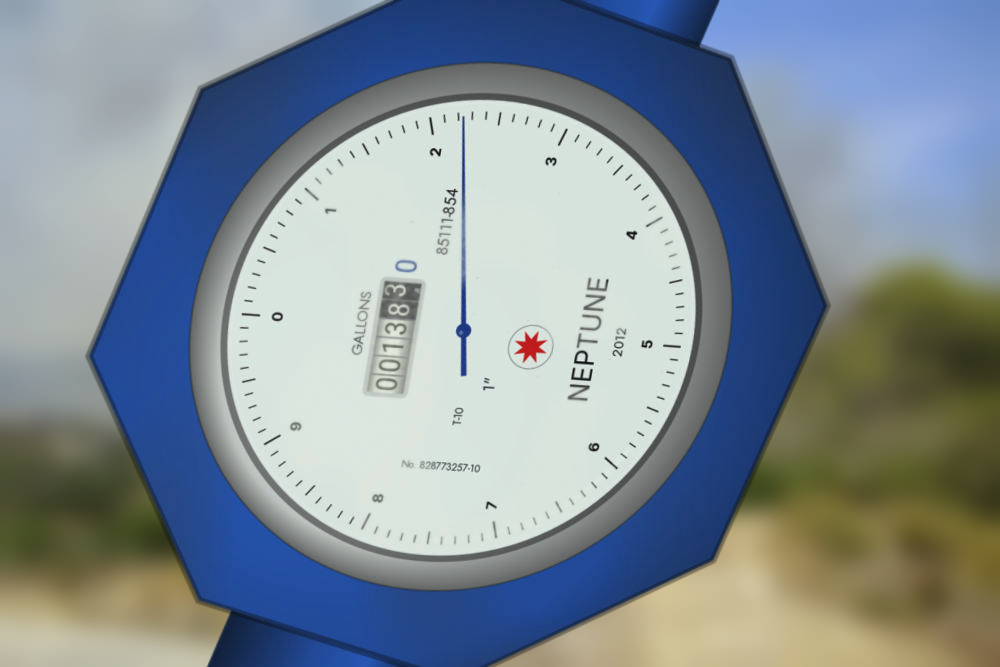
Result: 13832.2; gal
